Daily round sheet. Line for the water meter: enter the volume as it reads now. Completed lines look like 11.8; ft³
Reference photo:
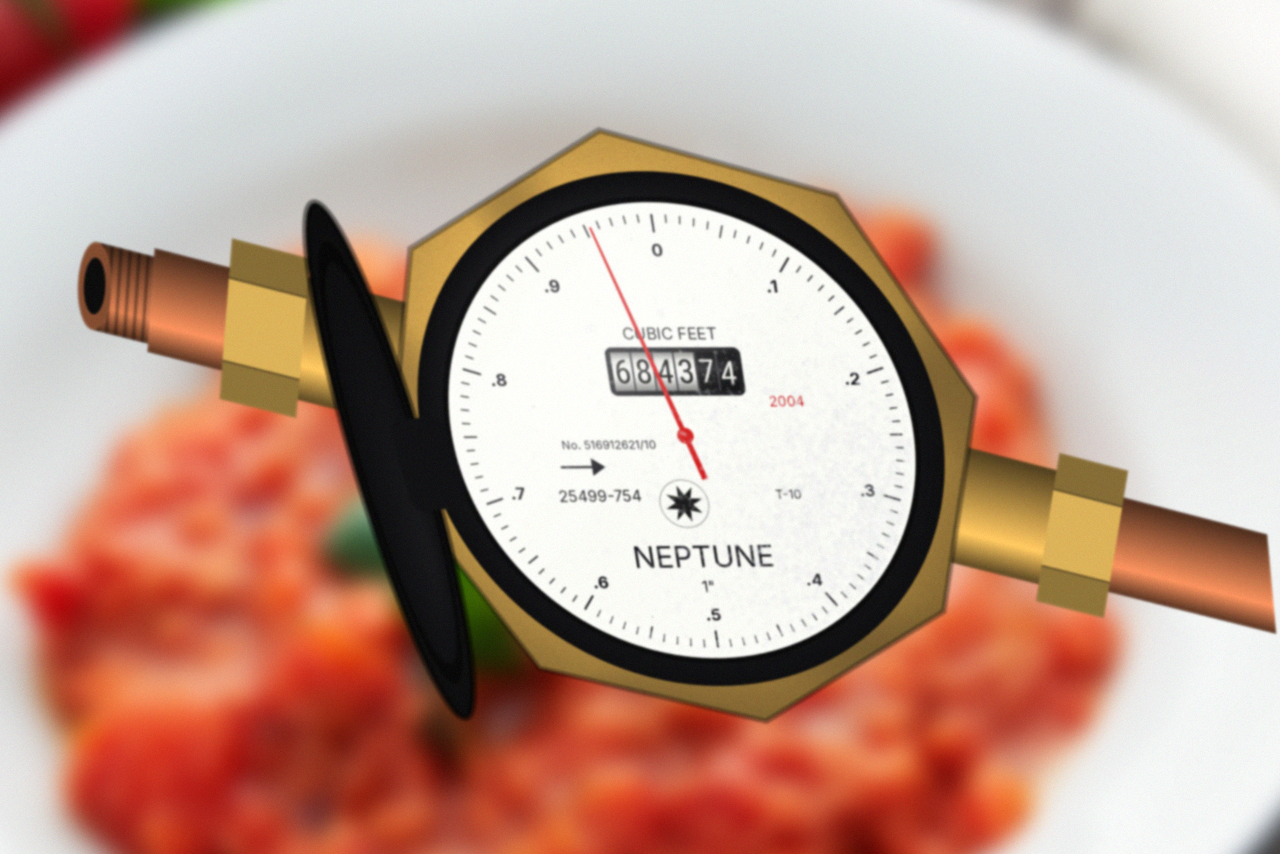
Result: 684373.95; ft³
